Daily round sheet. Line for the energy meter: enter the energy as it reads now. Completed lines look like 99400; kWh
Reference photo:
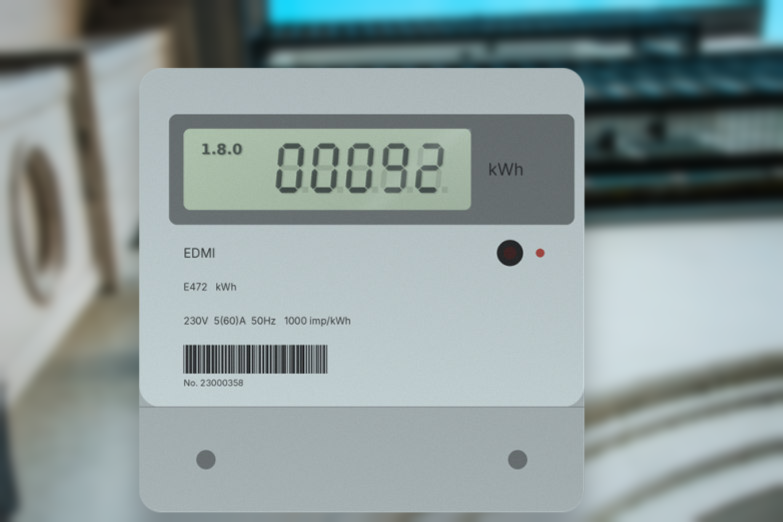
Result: 92; kWh
